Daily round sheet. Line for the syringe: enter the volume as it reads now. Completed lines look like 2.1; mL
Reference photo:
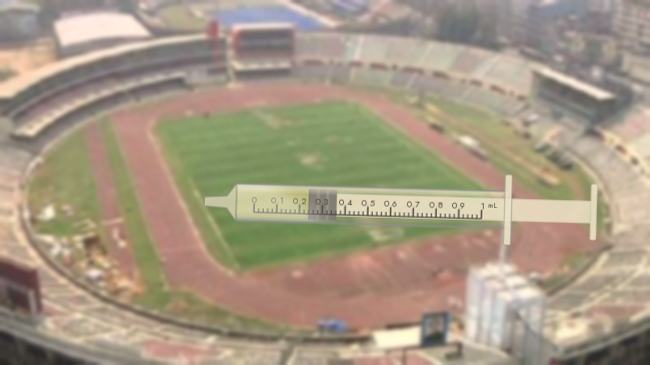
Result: 0.24; mL
